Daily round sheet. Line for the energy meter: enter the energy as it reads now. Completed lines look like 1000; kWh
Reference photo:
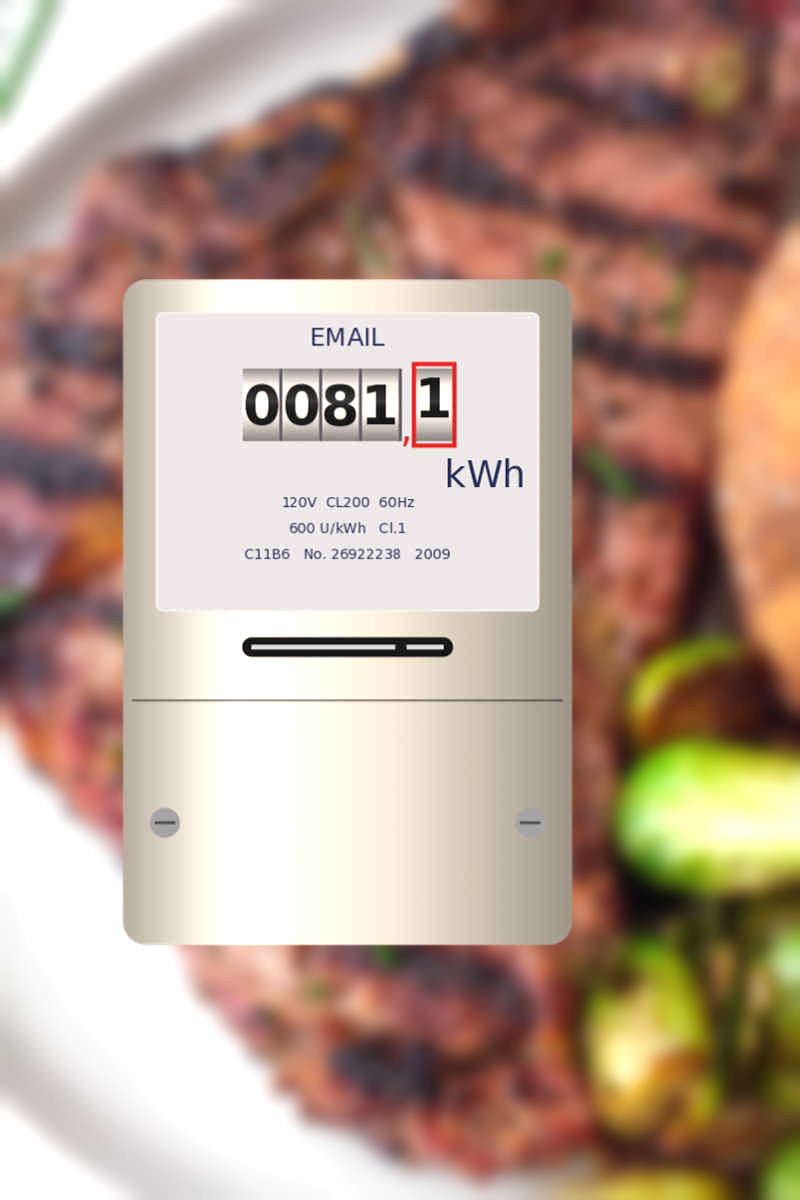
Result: 81.1; kWh
